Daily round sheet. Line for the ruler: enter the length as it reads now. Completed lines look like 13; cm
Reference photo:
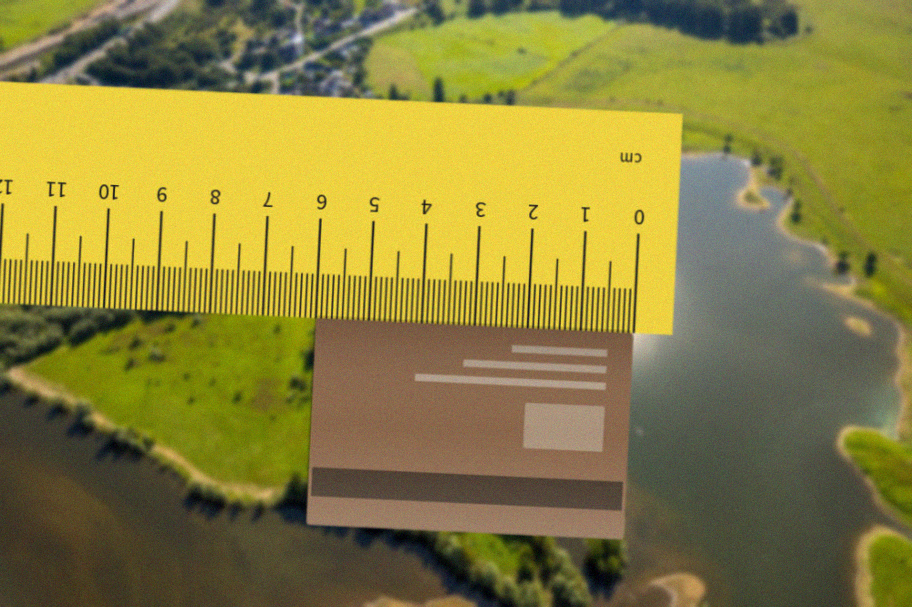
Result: 6; cm
